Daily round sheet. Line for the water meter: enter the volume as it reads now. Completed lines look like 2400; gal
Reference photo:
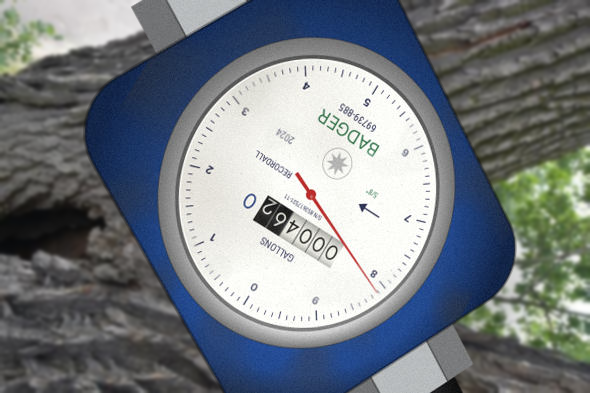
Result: 4618.1; gal
